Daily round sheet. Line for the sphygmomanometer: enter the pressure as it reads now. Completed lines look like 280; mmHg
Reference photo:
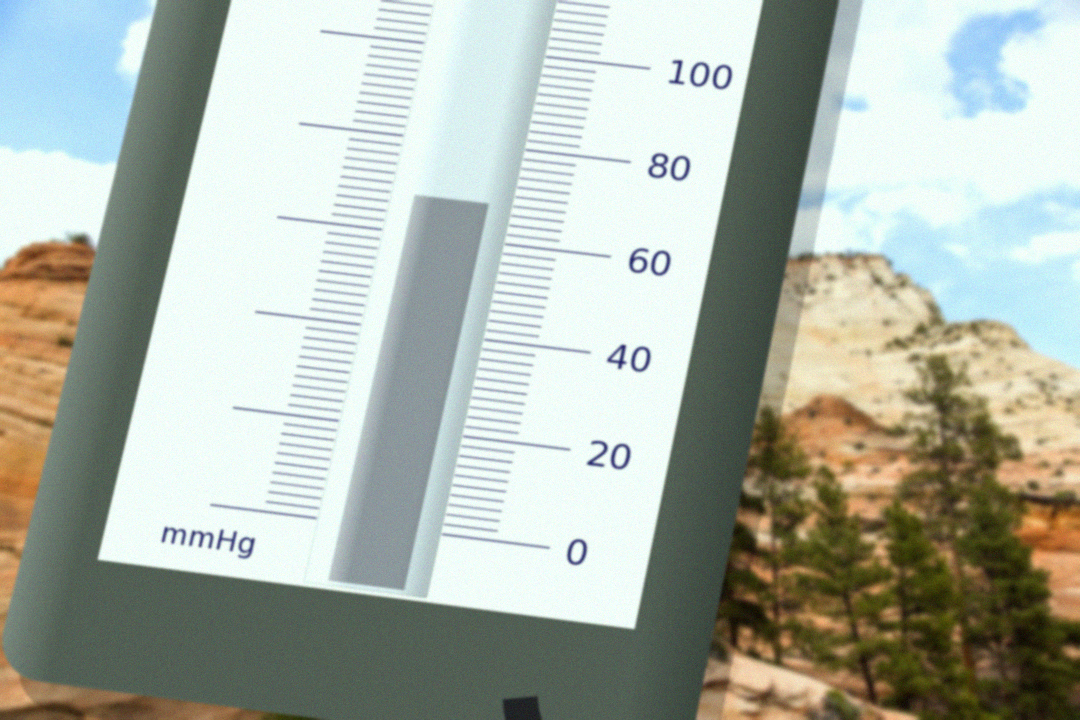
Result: 68; mmHg
